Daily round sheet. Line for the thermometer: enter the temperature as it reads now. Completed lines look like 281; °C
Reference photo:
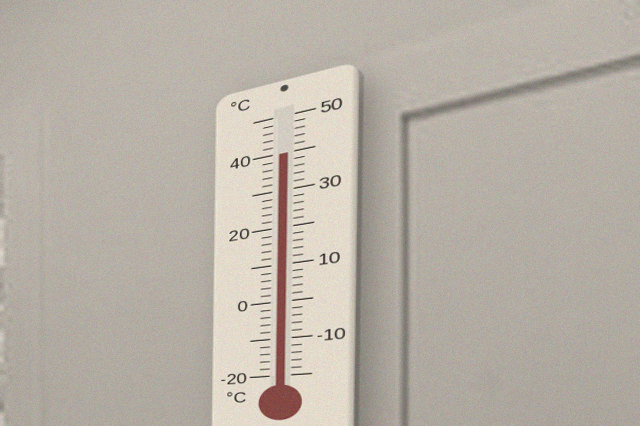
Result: 40; °C
